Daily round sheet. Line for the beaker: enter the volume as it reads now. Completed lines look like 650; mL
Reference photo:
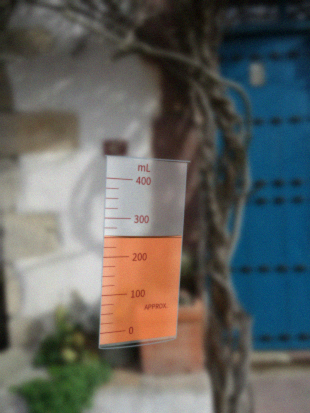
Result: 250; mL
